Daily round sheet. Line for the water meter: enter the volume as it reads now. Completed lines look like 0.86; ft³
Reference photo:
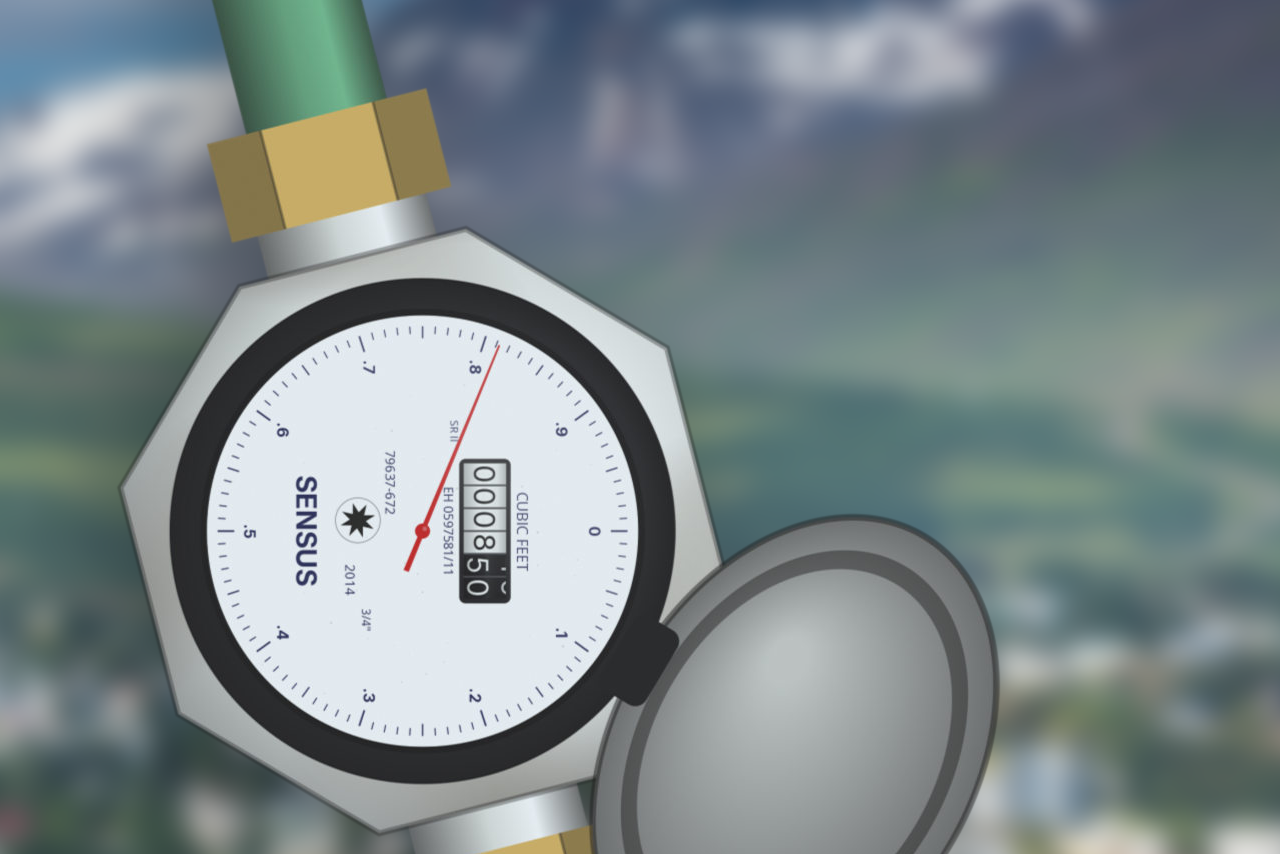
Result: 849.81; ft³
